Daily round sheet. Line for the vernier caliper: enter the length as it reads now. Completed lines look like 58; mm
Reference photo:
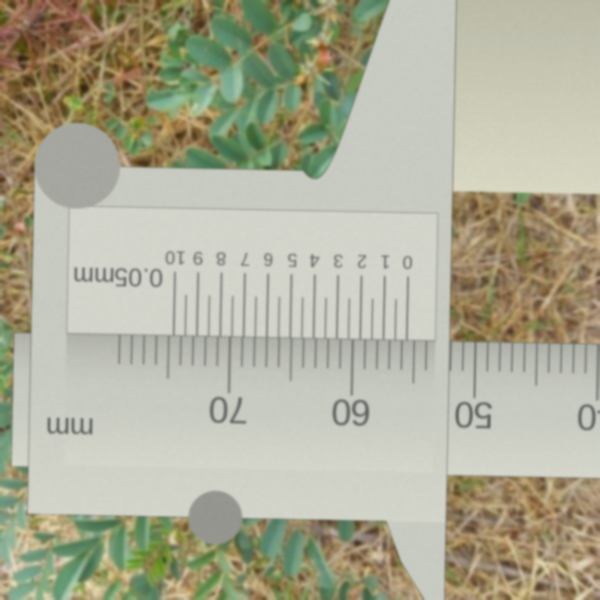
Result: 55.6; mm
